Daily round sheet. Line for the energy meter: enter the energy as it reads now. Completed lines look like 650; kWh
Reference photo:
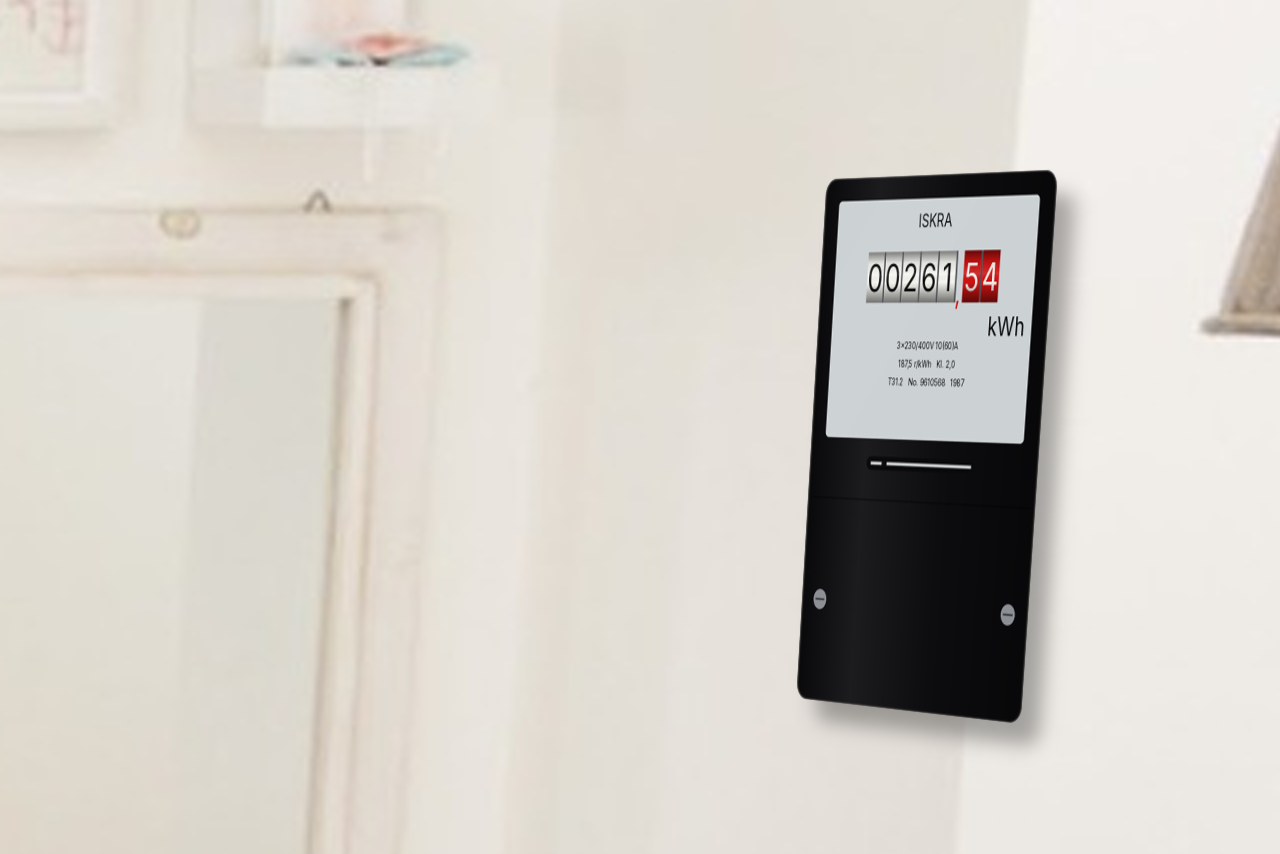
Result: 261.54; kWh
